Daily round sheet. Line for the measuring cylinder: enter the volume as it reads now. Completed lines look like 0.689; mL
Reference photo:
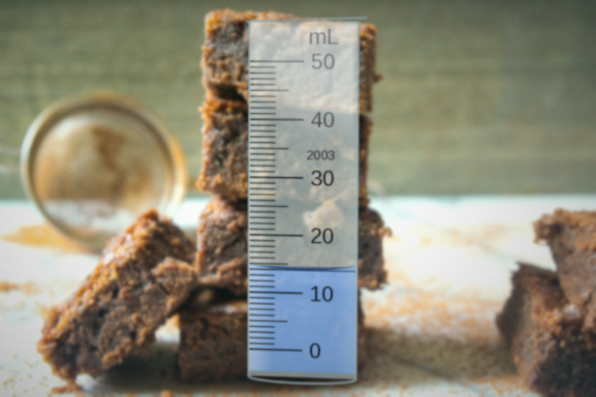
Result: 14; mL
